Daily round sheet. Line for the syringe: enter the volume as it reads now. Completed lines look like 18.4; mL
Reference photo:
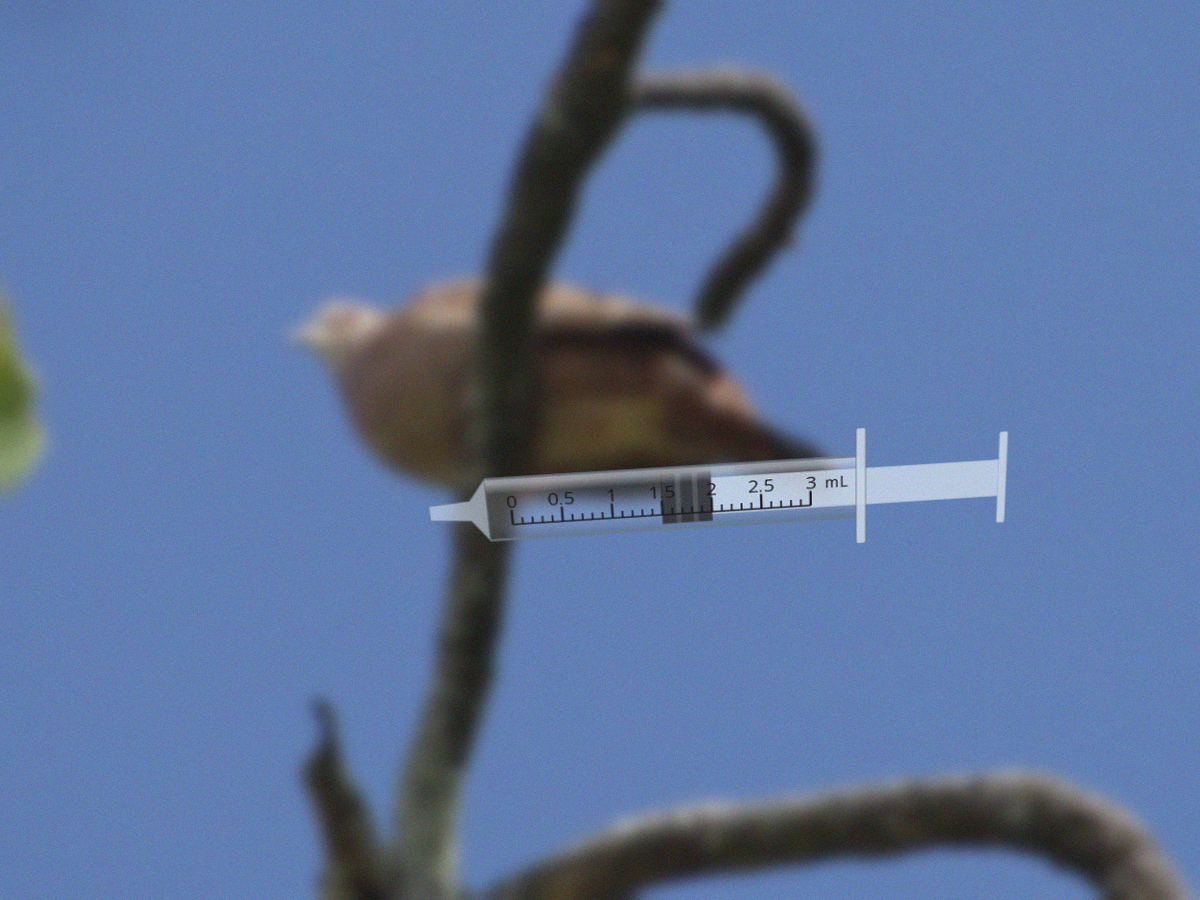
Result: 1.5; mL
